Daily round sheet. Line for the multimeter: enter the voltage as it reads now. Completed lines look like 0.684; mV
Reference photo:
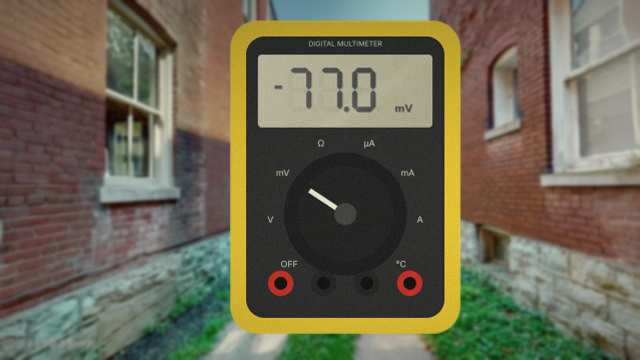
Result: -77.0; mV
